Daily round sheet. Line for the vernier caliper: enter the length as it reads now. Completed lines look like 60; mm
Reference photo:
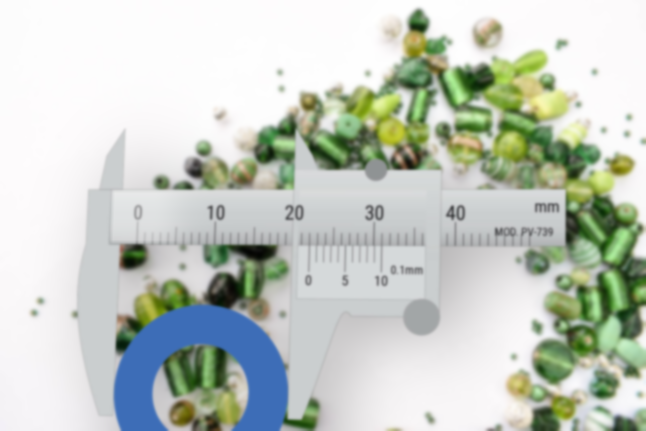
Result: 22.0; mm
